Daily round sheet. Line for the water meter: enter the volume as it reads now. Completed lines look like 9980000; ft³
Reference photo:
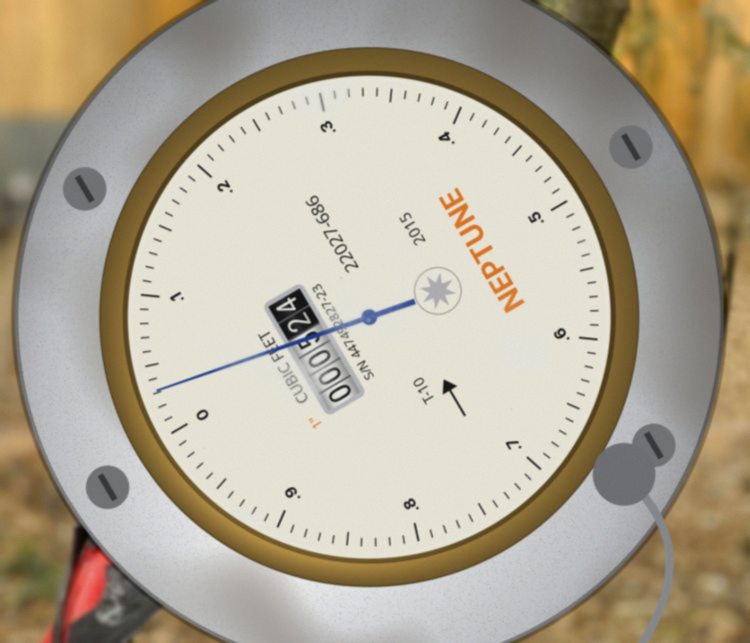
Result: 524.03; ft³
